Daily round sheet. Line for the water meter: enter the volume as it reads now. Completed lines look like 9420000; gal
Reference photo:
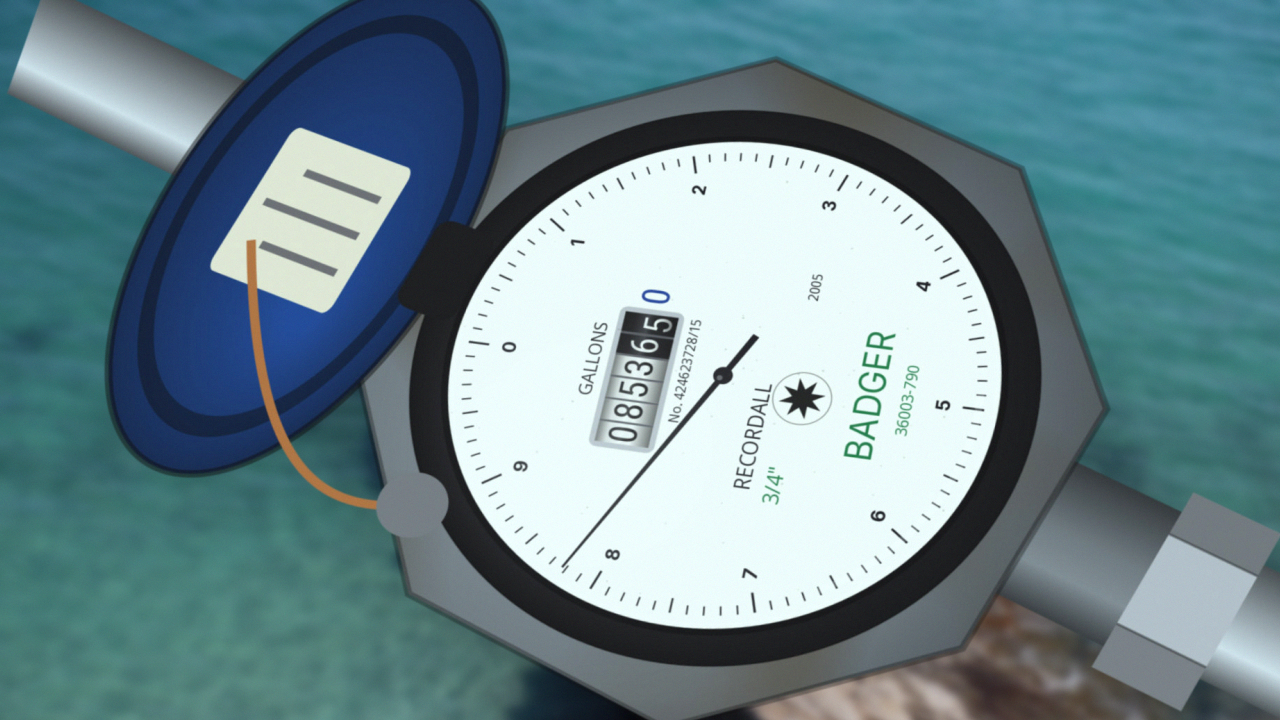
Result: 853648.2; gal
